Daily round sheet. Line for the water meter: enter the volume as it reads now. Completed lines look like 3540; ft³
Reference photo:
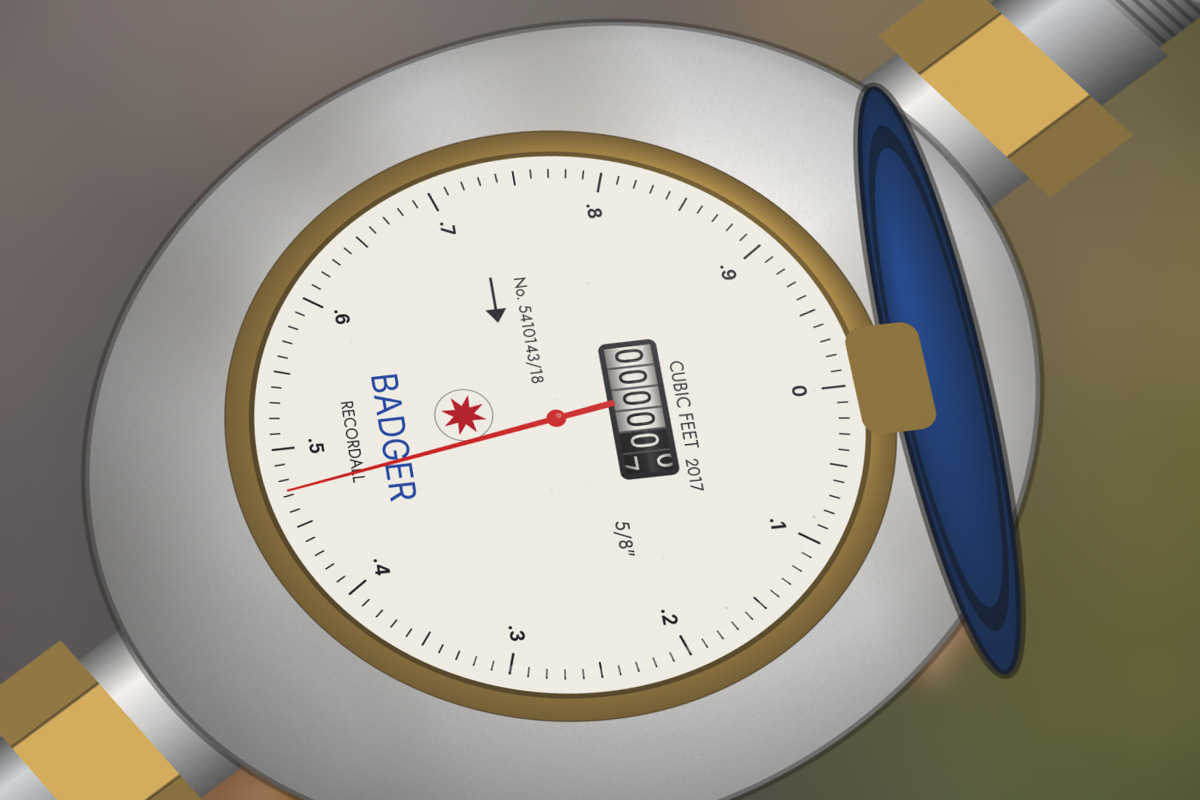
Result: 6.47; ft³
